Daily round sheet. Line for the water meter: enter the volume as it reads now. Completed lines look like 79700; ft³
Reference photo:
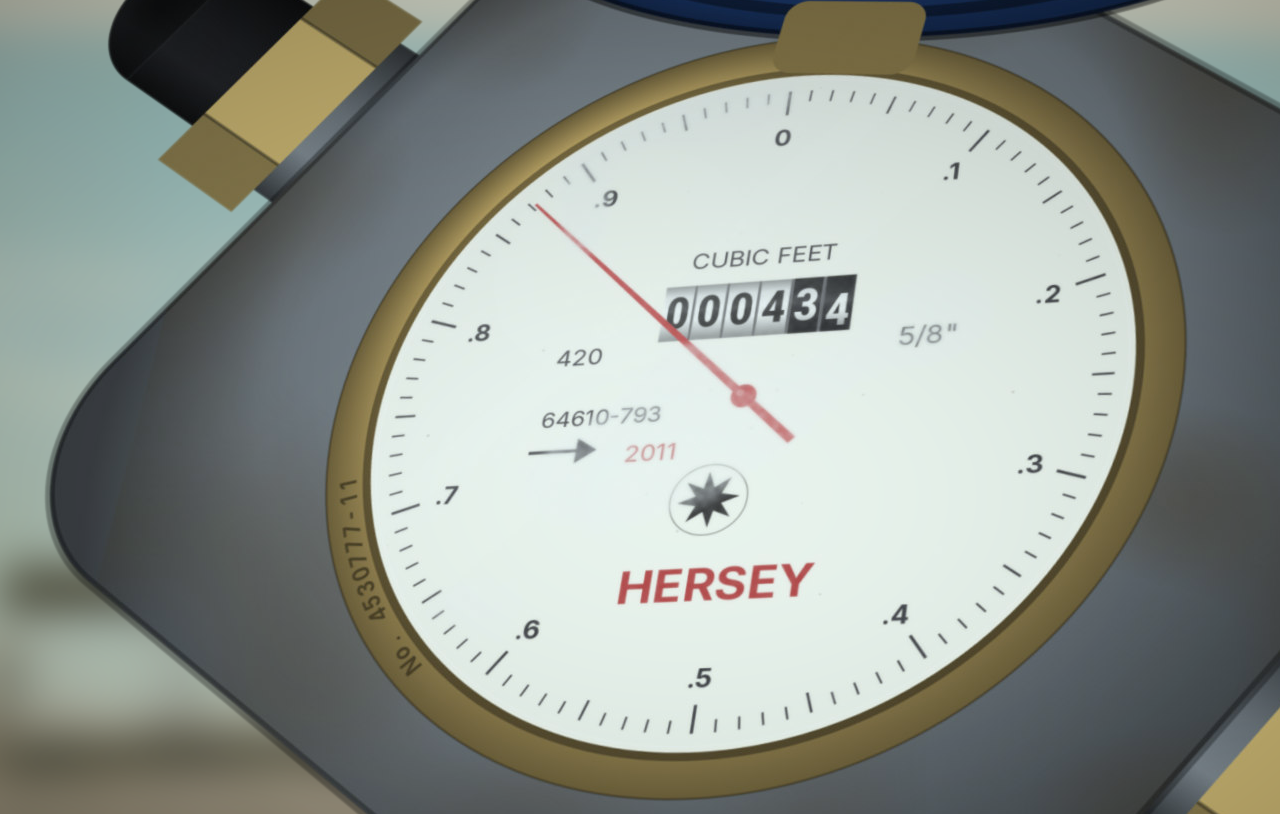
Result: 433.87; ft³
